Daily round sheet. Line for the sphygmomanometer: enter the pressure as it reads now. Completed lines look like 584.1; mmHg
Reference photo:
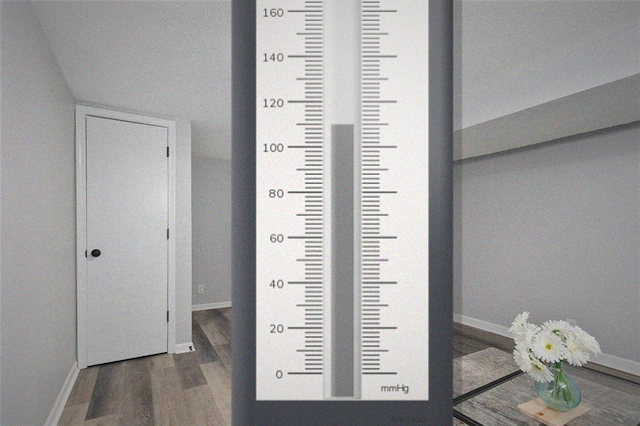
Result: 110; mmHg
